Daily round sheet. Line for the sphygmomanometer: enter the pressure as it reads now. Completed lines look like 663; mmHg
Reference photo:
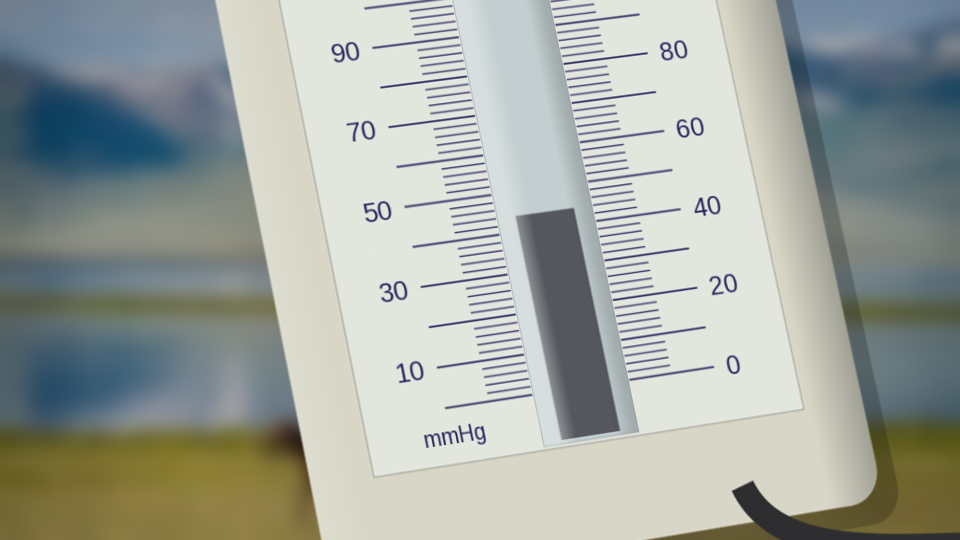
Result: 44; mmHg
